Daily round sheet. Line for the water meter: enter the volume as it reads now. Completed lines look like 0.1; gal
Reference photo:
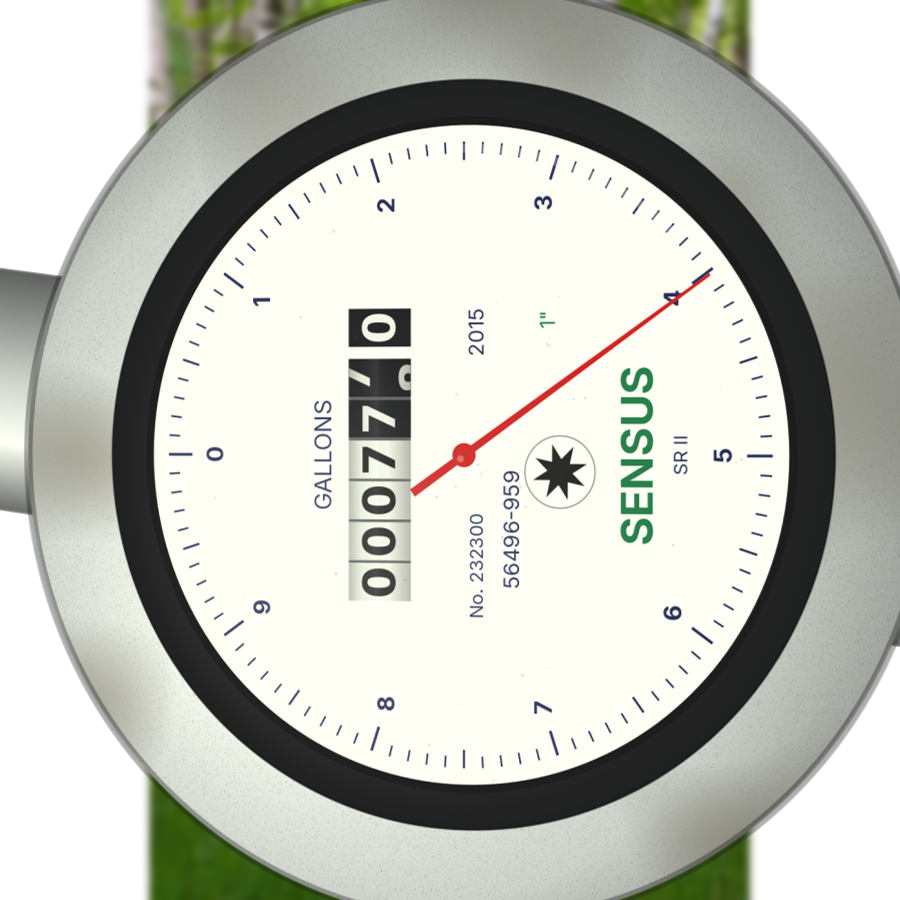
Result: 7774.0; gal
